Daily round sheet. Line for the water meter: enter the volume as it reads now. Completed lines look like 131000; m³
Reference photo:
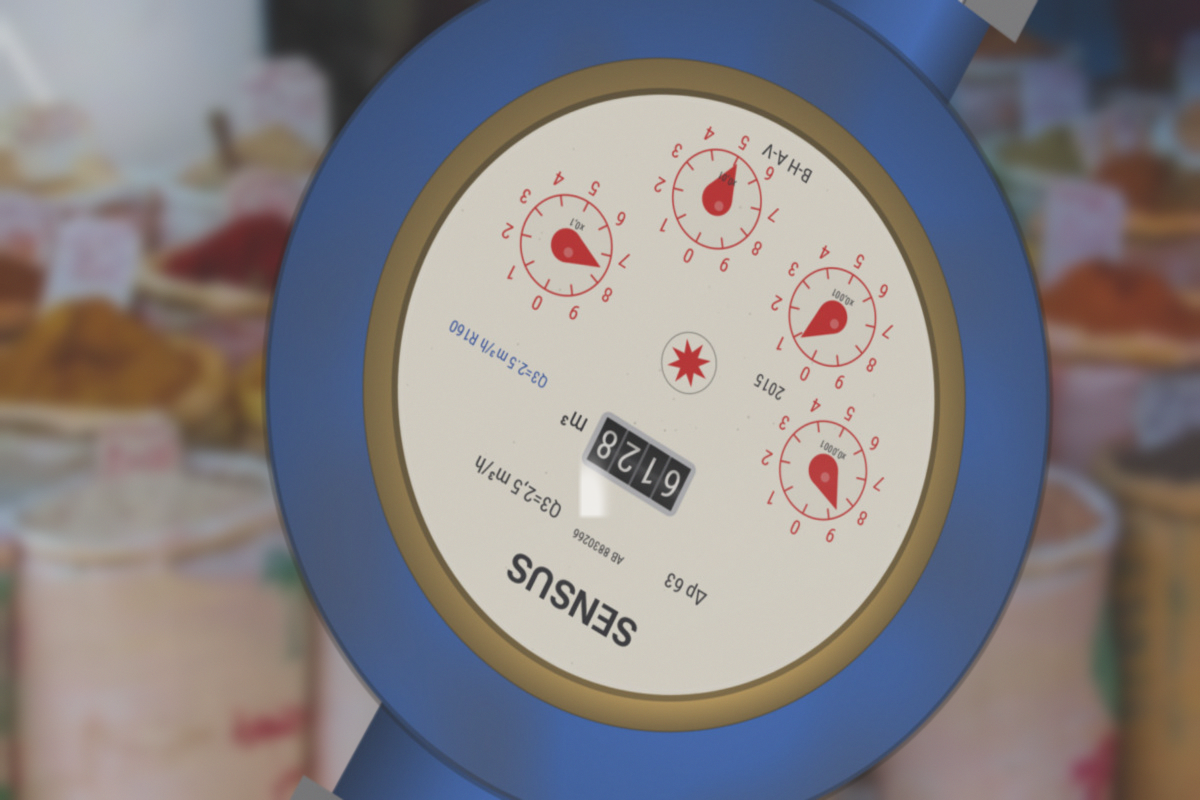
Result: 6128.7508; m³
